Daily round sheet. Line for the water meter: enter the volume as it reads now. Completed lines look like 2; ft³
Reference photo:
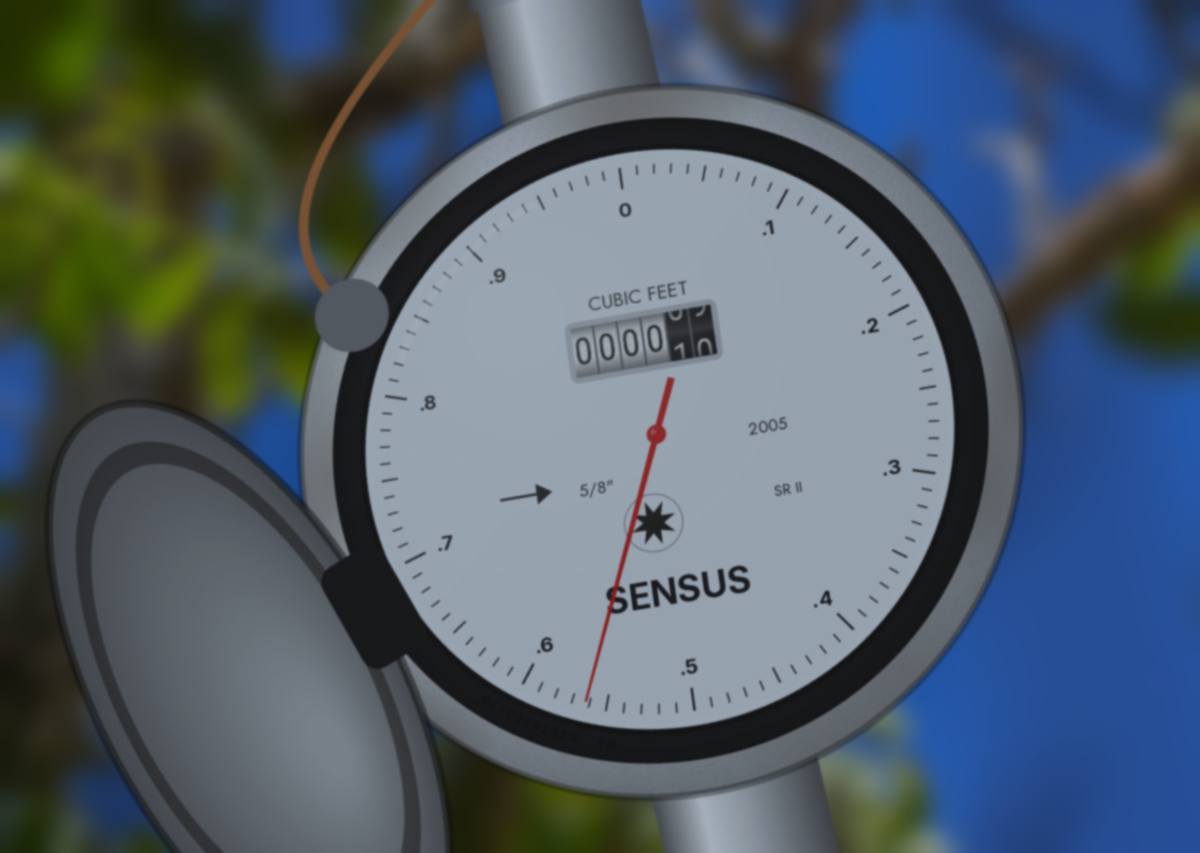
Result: 9.56; ft³
